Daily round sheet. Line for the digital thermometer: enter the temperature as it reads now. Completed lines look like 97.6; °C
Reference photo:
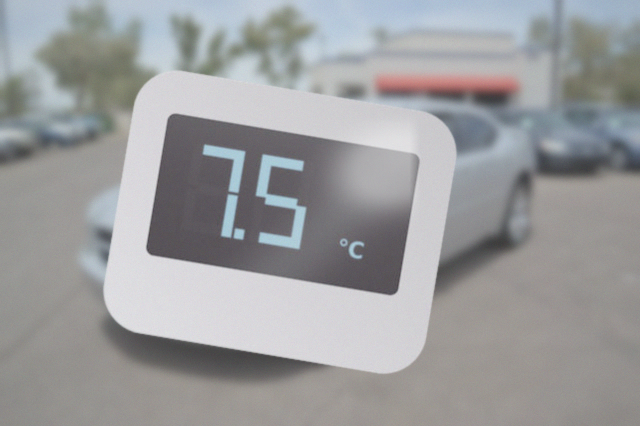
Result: 7.5; °C
